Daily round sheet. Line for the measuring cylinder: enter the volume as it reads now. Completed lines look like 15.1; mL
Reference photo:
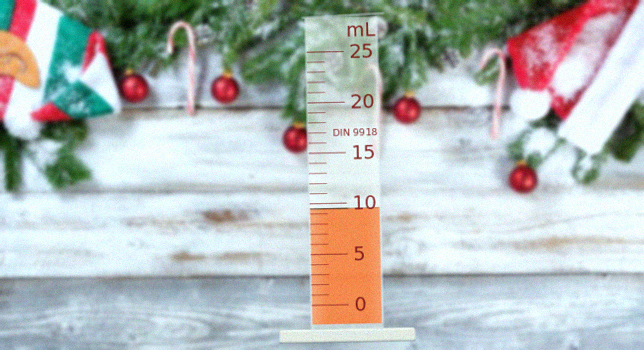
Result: 9.5; mL
